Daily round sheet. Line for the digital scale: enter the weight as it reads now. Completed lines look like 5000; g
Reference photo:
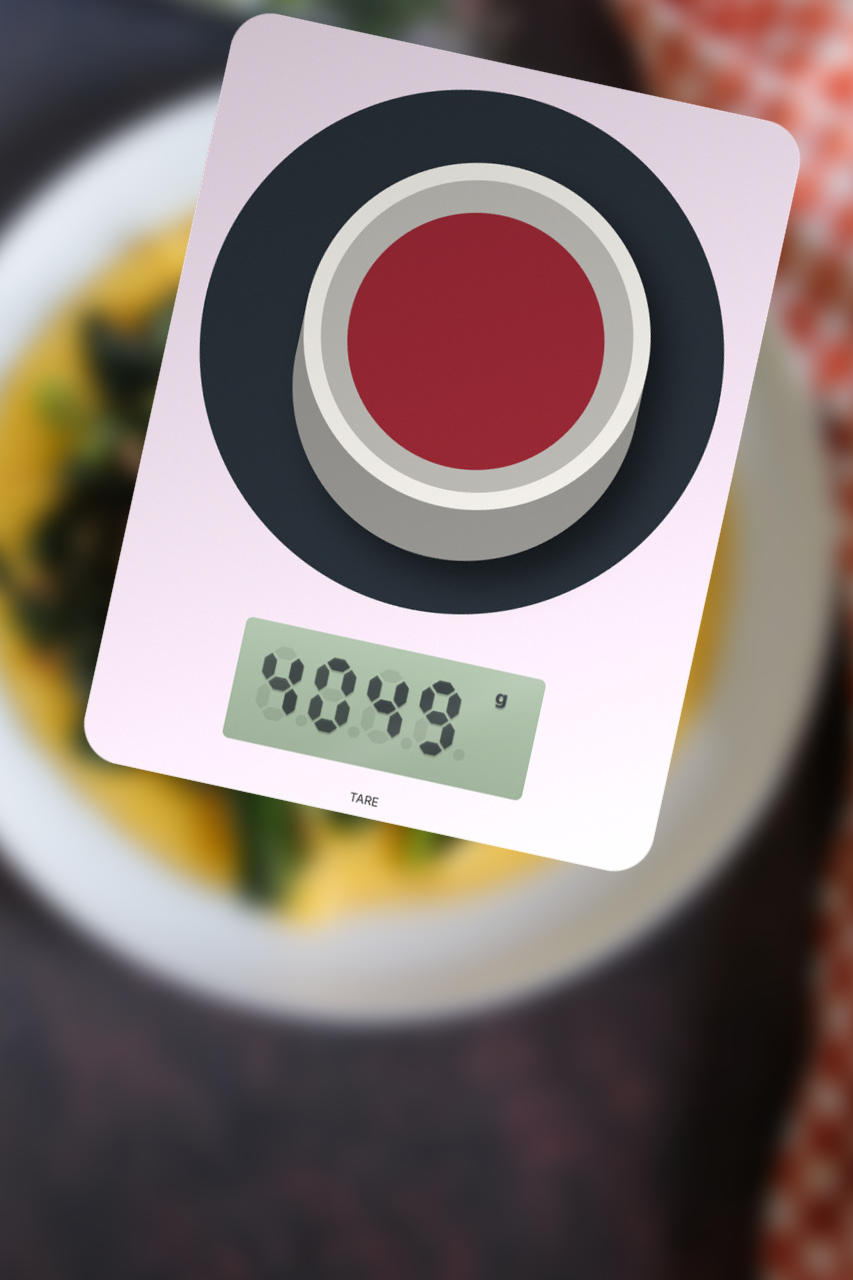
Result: 4049; g
